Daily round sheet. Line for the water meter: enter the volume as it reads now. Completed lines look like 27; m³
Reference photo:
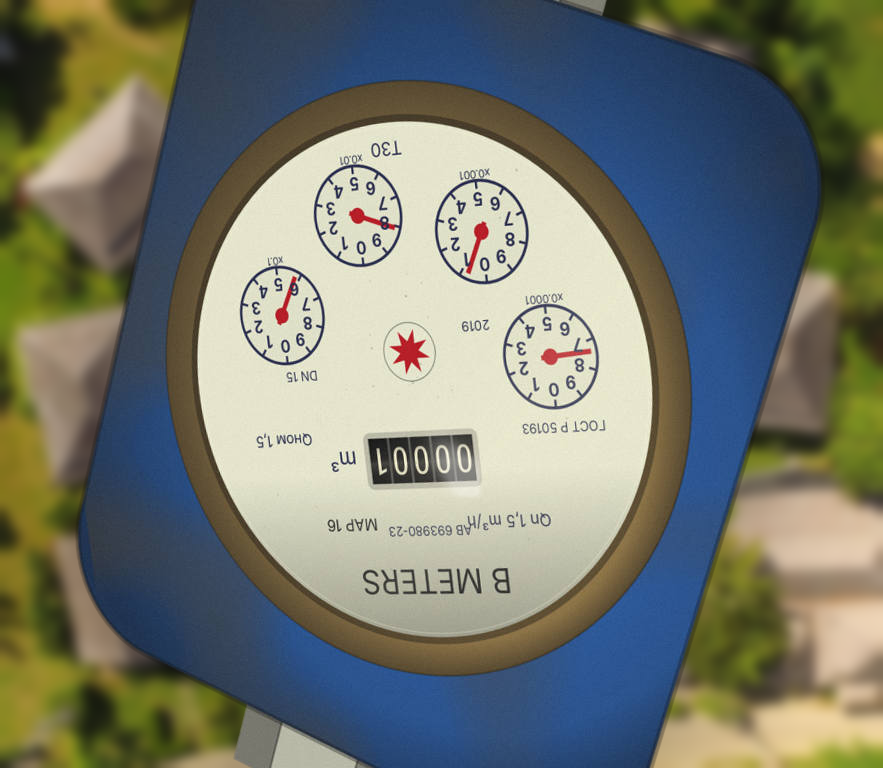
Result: 1.5807; m³
